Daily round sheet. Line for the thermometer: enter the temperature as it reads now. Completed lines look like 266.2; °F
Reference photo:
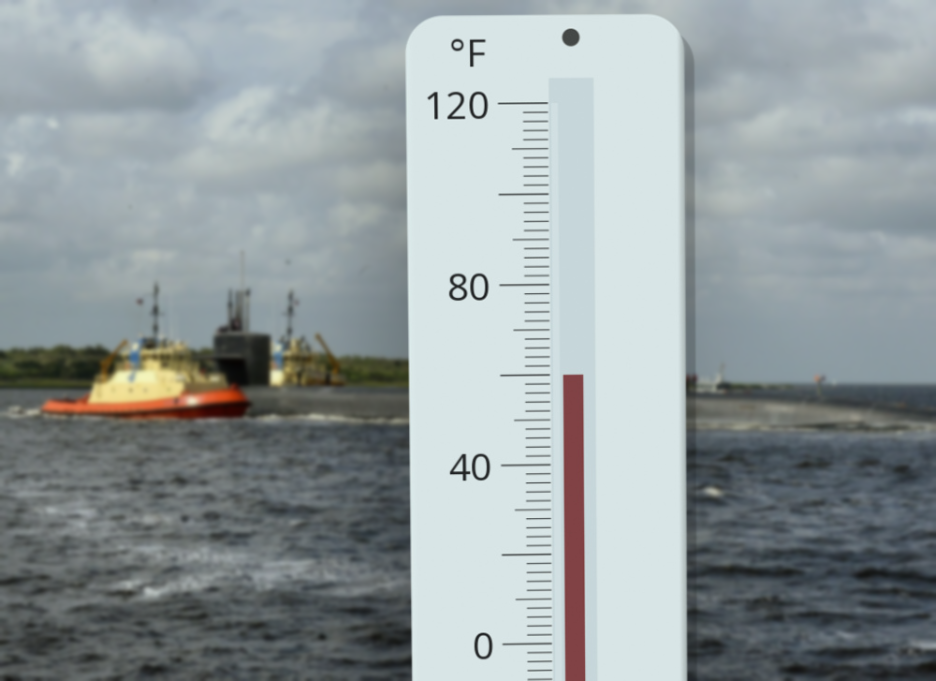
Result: 60; °F
